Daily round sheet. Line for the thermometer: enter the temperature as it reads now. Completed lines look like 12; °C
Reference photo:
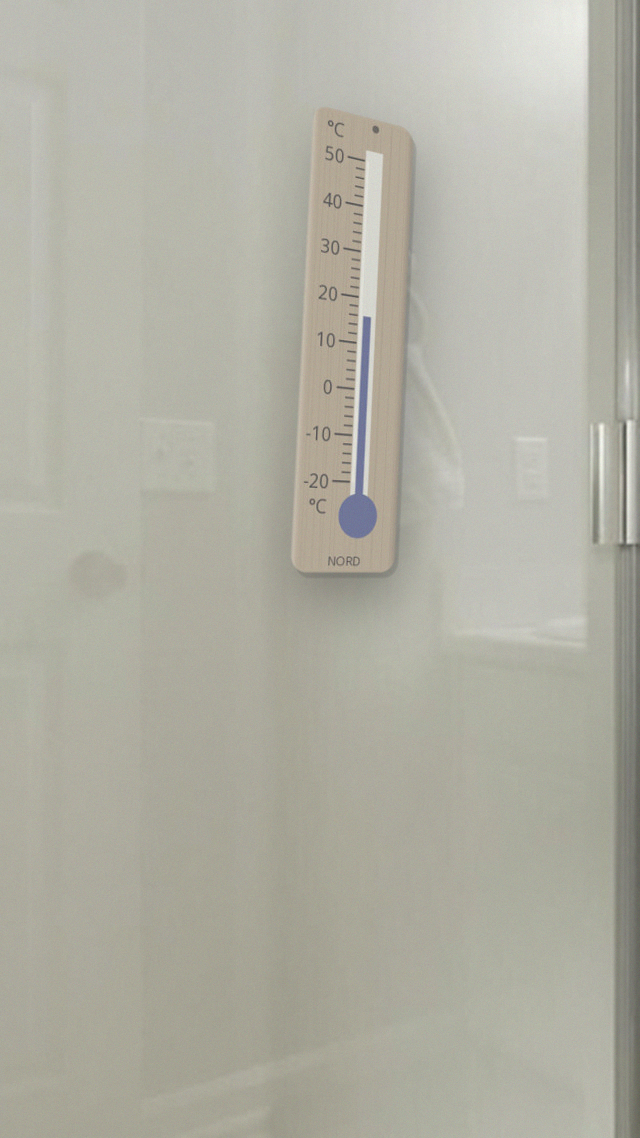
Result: 16; °C
